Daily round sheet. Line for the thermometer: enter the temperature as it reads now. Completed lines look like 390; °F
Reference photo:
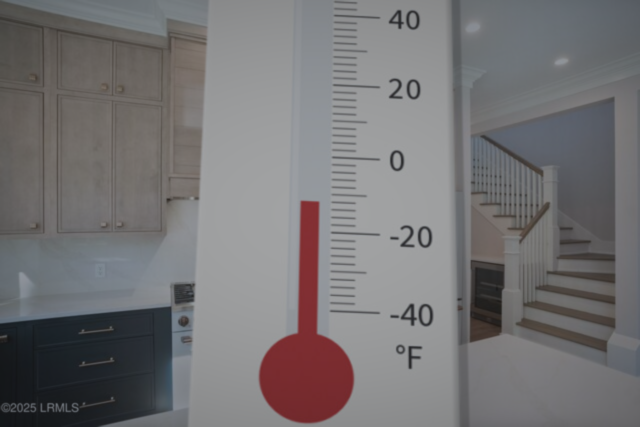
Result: -12; °F
